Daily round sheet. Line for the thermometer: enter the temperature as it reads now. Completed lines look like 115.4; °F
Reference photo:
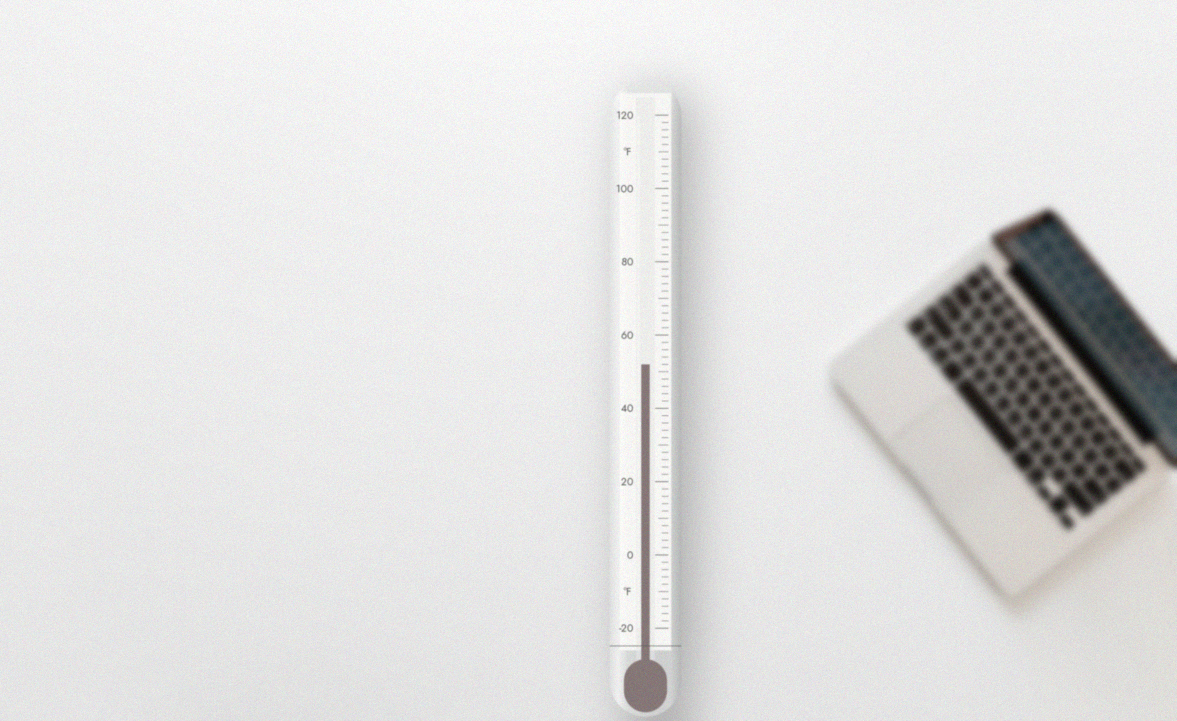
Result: 52; °F
